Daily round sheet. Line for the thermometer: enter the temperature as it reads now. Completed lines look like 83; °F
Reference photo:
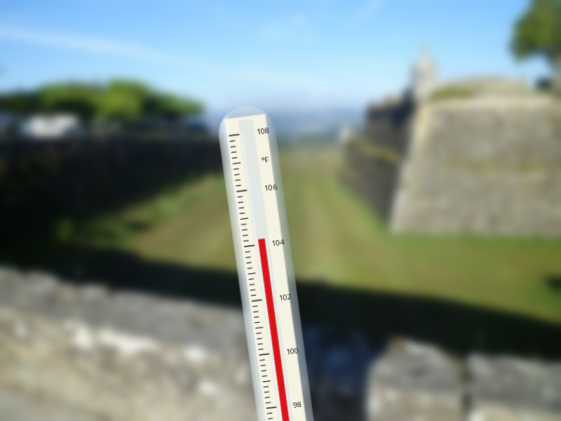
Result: 104.2; °F
